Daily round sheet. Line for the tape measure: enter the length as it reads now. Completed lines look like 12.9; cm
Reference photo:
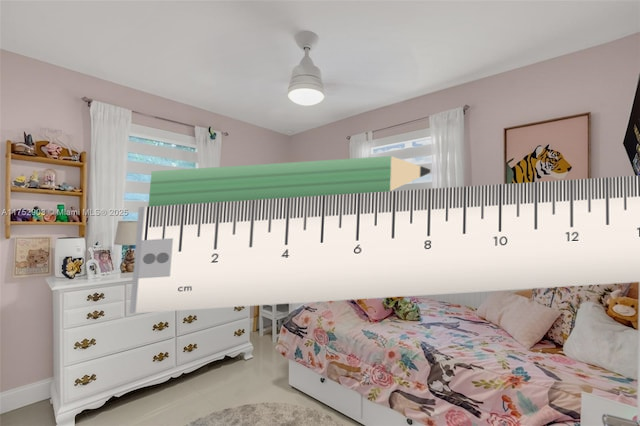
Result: 8; cm
